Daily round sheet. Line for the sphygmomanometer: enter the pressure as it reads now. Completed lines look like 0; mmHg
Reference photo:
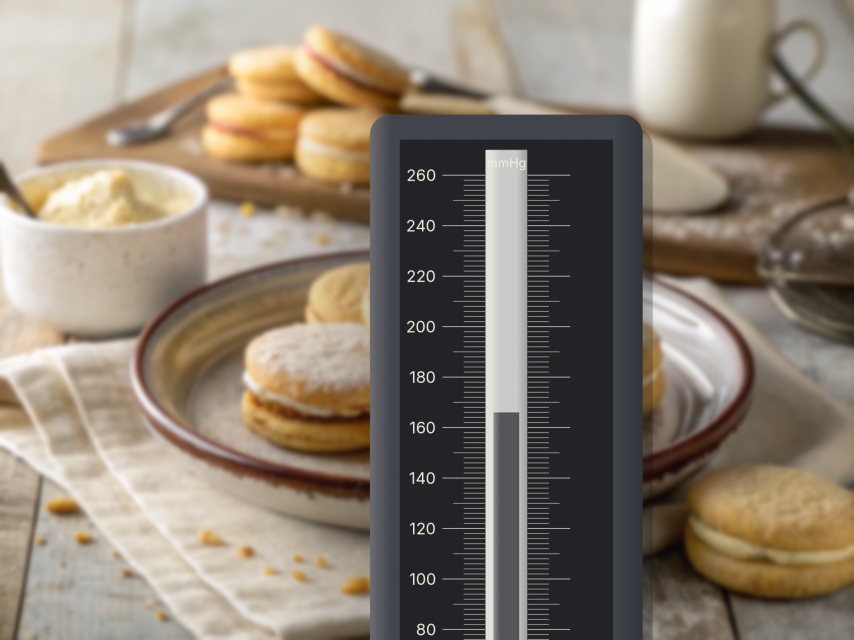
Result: 166; mmHg
